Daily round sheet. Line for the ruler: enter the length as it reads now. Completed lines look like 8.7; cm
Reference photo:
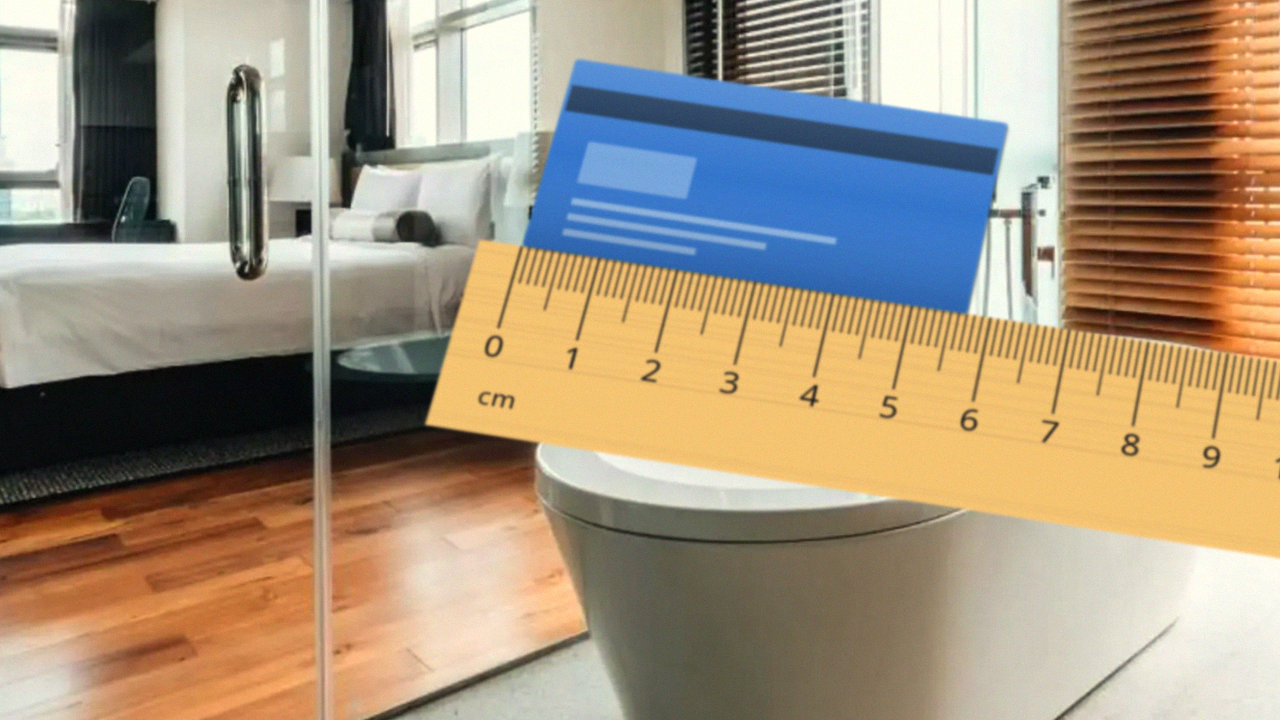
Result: 5.7; cm
